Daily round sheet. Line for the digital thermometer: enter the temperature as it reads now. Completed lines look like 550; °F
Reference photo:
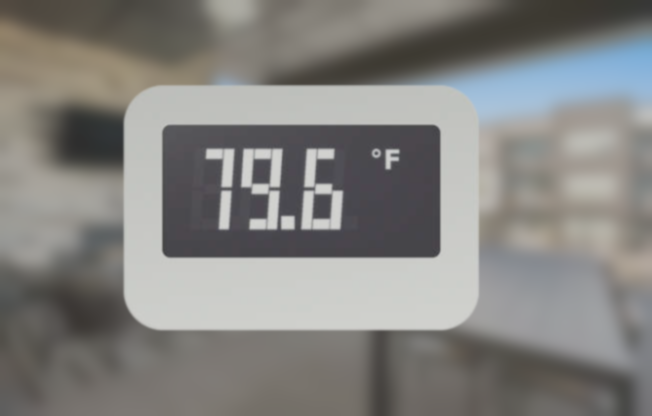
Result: 79.6; °F
